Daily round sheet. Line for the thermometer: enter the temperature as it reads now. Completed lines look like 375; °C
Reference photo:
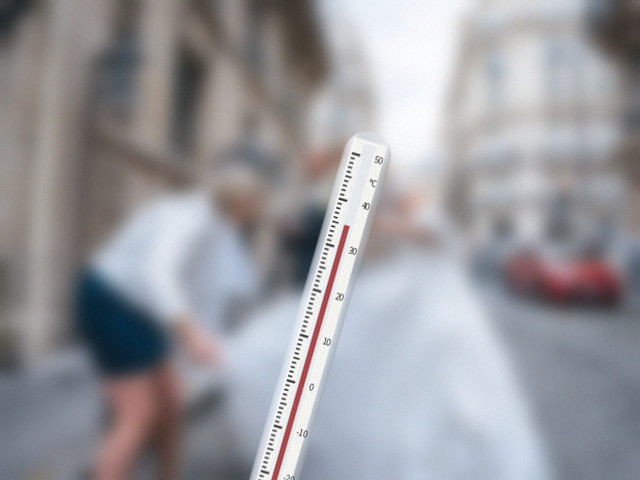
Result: 35; °C
